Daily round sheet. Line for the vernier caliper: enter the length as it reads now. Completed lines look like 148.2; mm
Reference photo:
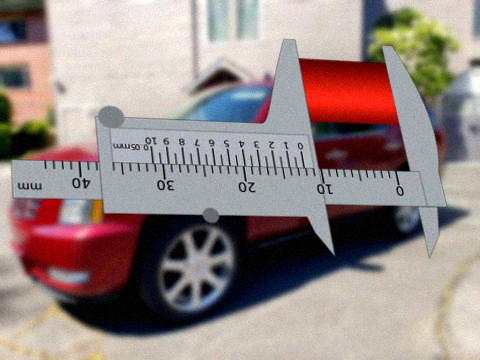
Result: 12.2; mm
